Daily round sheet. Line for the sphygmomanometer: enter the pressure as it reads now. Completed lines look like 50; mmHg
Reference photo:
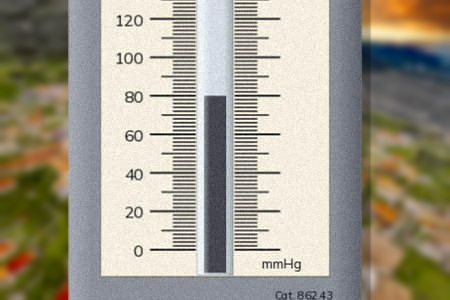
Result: 80; mmHg
